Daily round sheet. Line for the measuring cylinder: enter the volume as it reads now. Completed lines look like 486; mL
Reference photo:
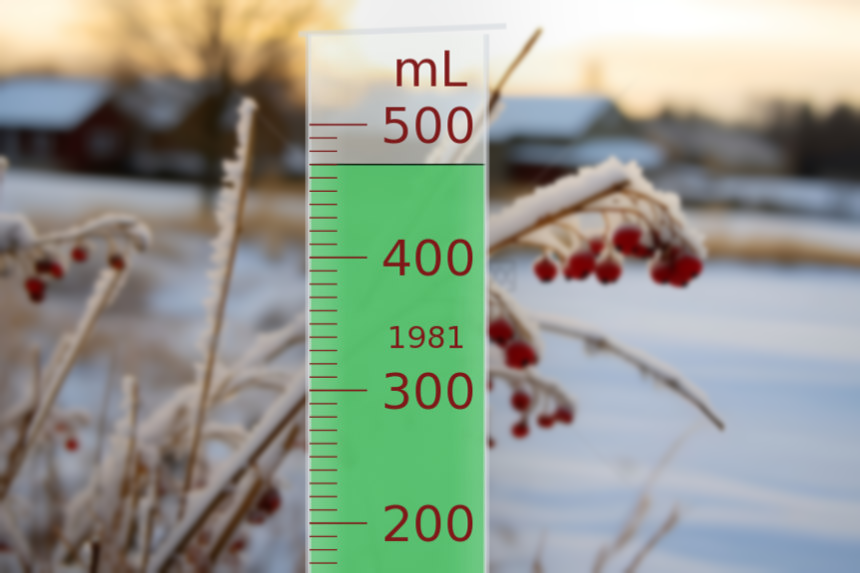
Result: 470; mL
